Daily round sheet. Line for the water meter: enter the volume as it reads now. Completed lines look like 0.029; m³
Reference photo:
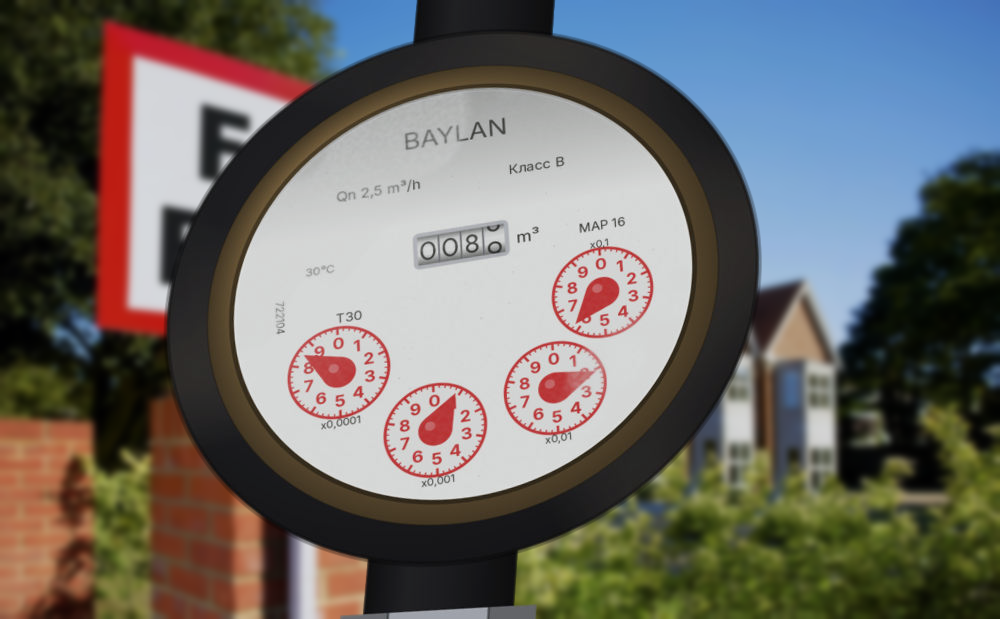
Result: 88.6208; m³
